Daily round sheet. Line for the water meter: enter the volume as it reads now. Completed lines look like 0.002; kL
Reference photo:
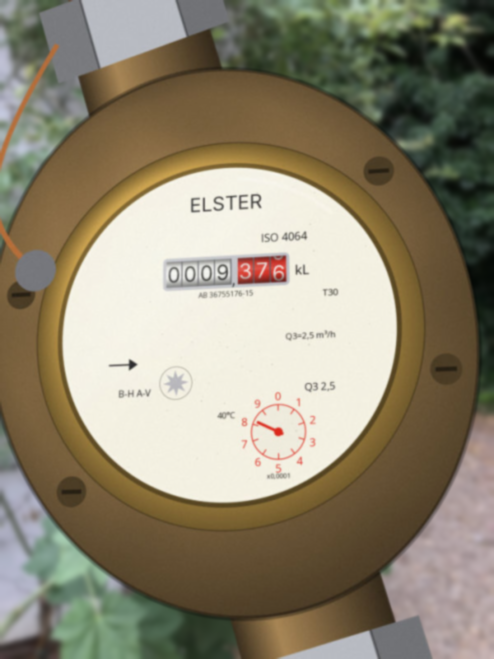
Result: 9.3758; kL
